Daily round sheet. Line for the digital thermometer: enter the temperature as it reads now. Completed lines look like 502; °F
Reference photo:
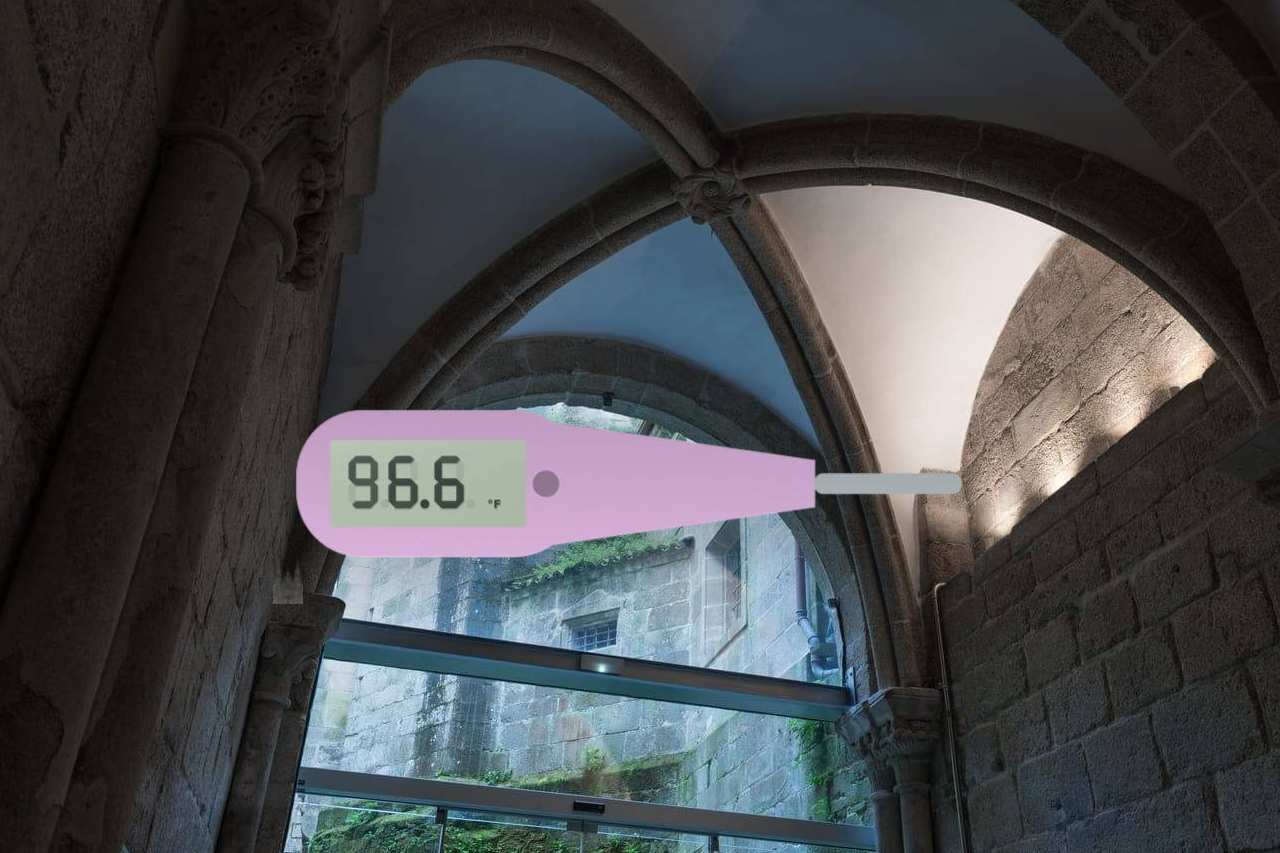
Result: 96.6; °F
